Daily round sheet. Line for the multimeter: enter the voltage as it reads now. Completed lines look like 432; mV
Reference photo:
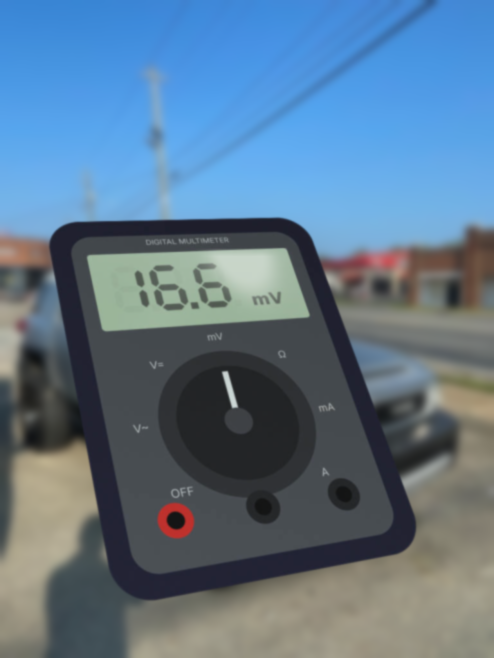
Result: 16.6; mV
